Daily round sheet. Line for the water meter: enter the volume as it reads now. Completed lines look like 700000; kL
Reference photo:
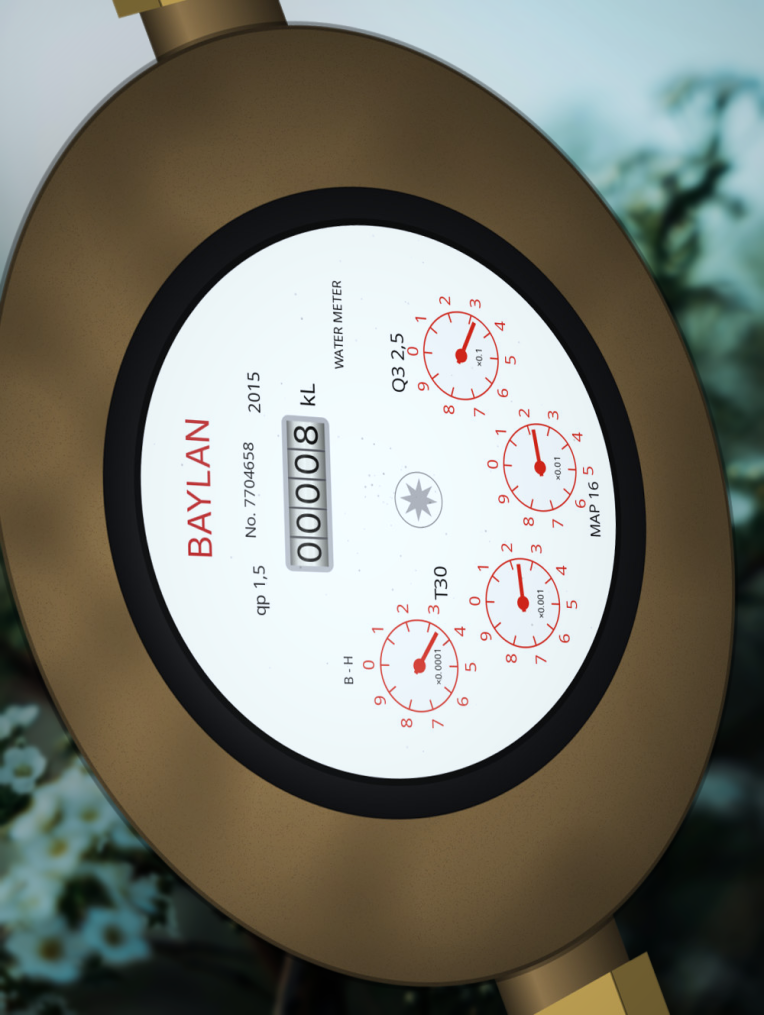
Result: 8.3223; kL
